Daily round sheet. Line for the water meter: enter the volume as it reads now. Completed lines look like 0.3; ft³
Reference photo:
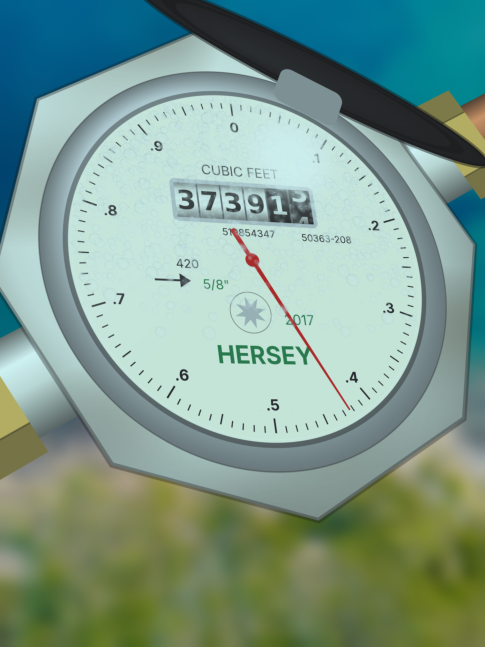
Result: 373913.42; ft³
